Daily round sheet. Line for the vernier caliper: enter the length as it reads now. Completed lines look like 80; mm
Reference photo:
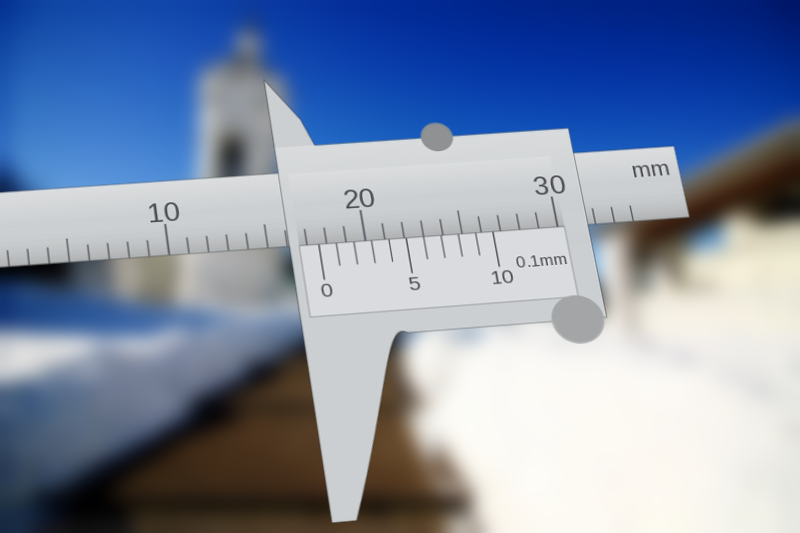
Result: 17.6; mm
